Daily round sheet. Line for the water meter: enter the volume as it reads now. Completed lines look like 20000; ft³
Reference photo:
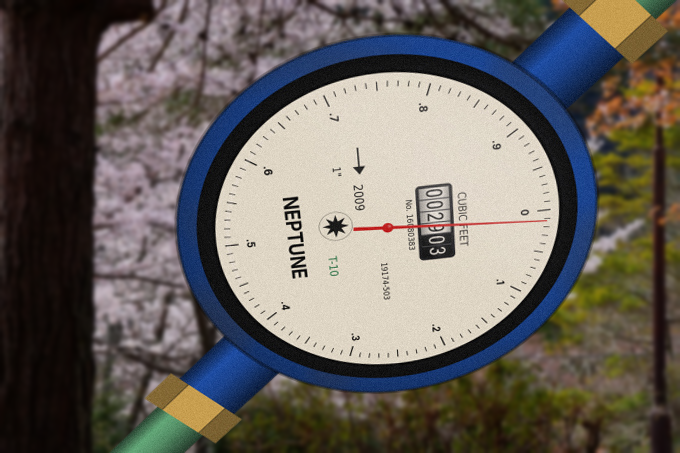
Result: 2903.01; ft³
